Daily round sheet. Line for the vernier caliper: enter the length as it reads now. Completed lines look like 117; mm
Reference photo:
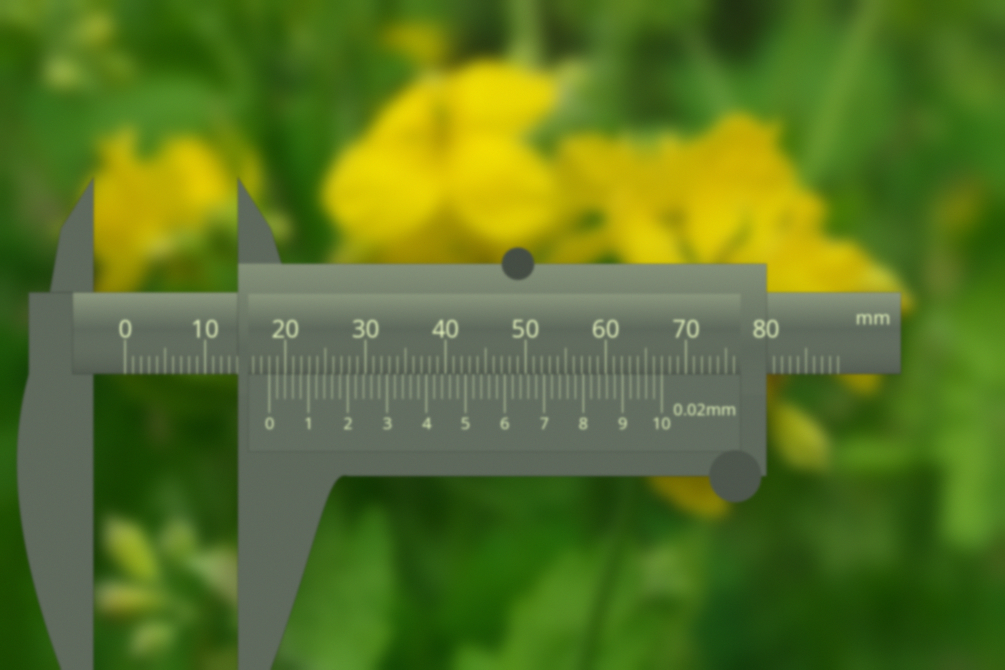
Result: 18.0; mm
